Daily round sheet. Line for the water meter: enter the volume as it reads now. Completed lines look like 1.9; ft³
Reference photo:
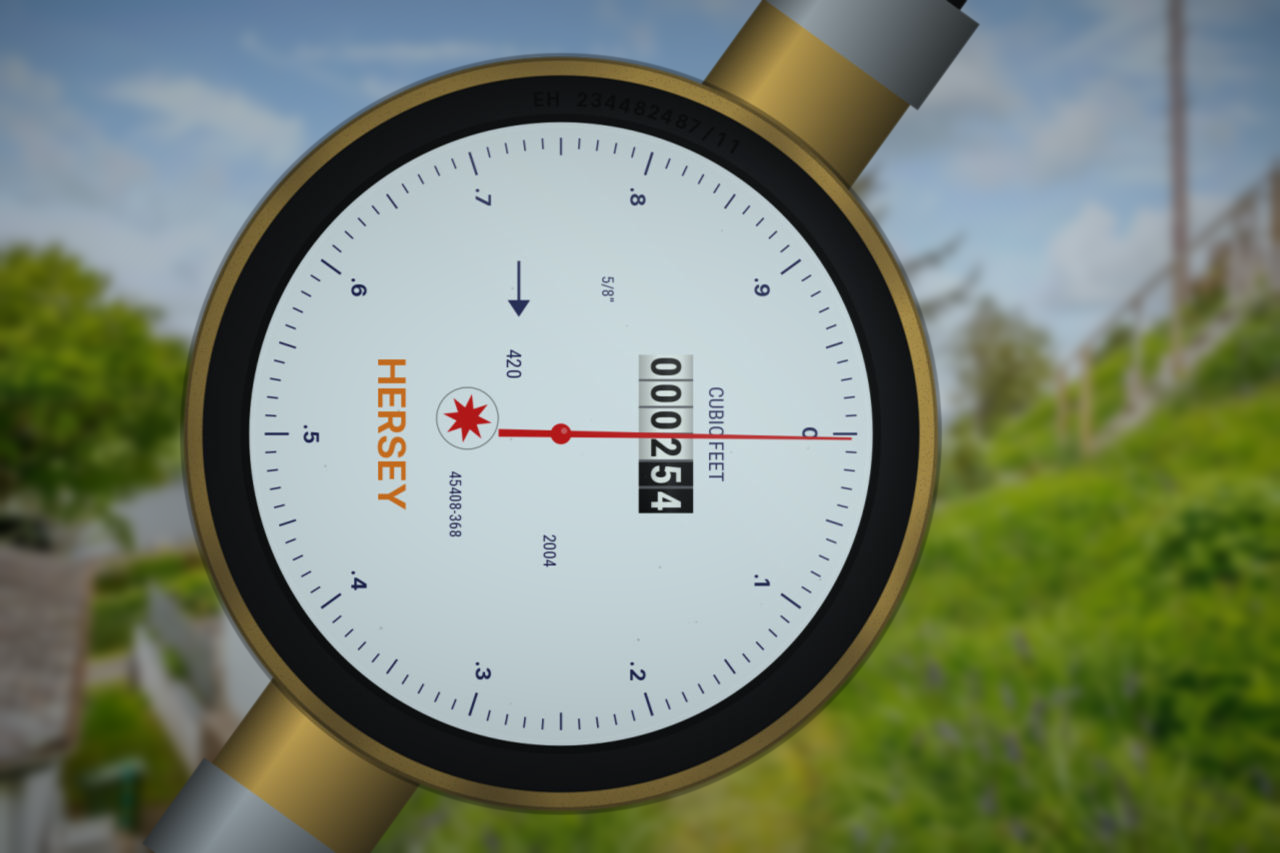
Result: 254.00; ft³
